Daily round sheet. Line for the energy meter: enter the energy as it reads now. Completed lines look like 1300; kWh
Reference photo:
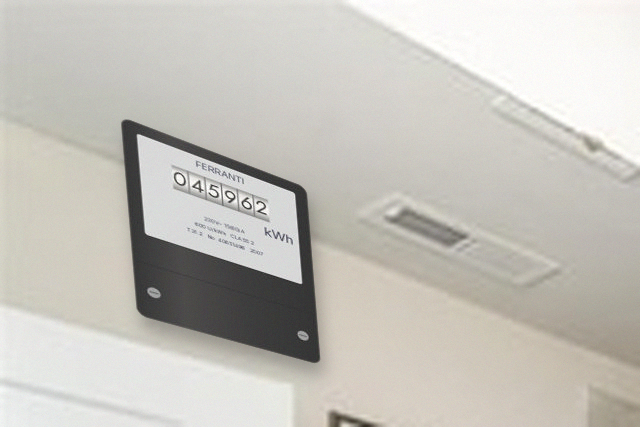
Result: 45962; kWh
